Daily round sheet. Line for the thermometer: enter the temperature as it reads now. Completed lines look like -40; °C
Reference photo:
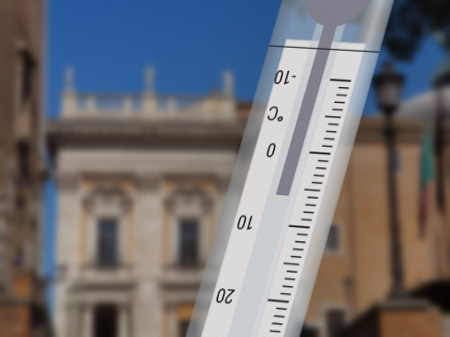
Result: 6; °C
